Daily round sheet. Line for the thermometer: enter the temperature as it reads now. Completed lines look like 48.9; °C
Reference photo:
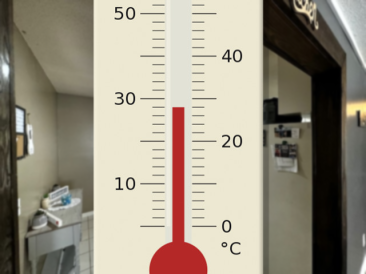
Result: 28; °C
